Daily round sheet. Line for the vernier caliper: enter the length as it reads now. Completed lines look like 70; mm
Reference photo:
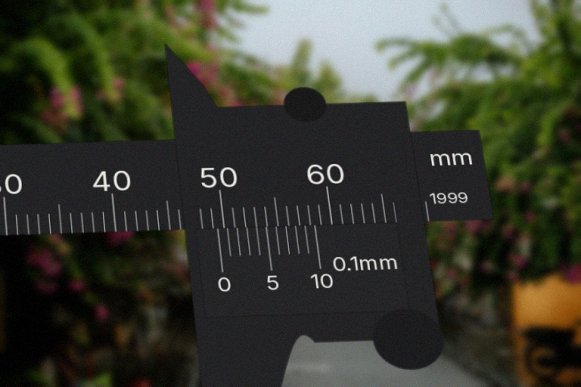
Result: 49.4; mm
